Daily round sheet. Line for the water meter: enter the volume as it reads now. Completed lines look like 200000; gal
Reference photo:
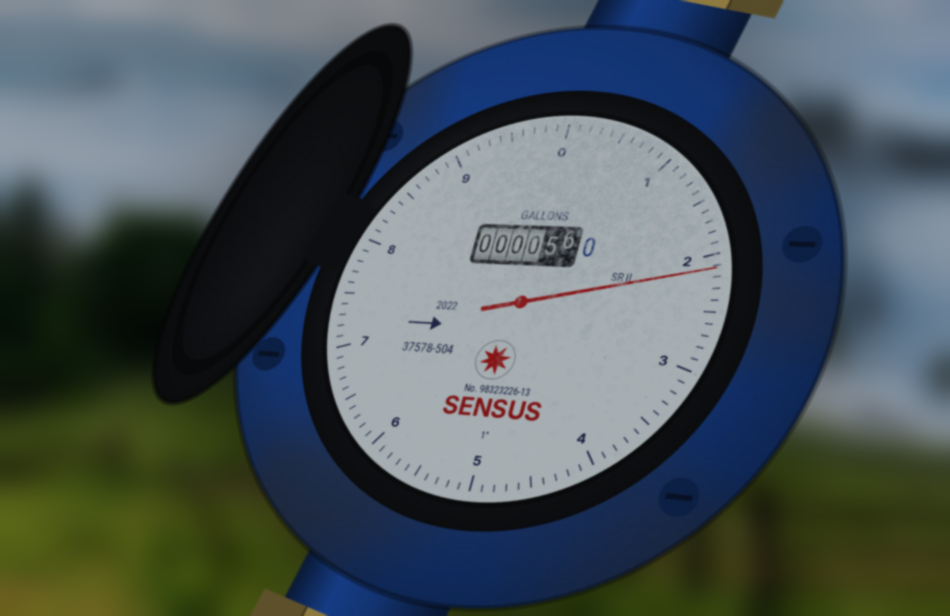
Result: 562.1; gal
